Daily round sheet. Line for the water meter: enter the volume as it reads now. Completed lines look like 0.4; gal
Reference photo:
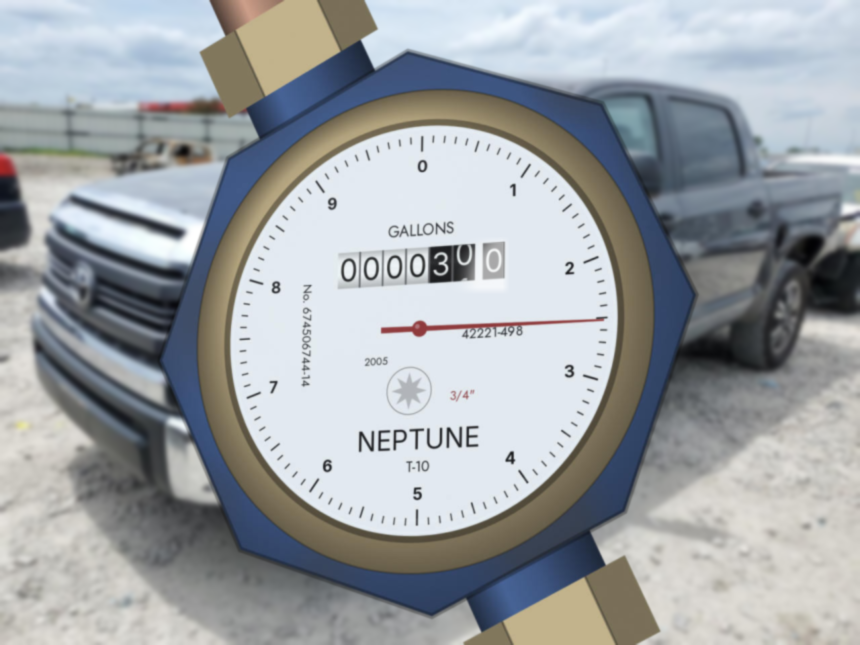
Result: 302.5; gal
